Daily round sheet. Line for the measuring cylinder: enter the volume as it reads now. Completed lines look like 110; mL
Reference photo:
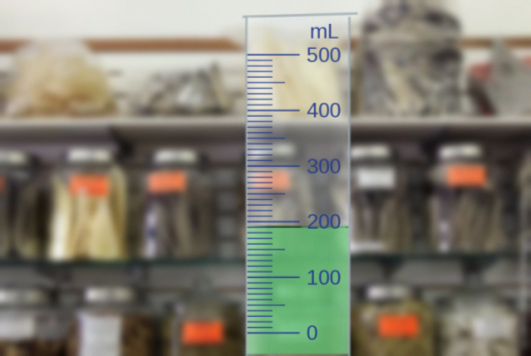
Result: 190; mL
